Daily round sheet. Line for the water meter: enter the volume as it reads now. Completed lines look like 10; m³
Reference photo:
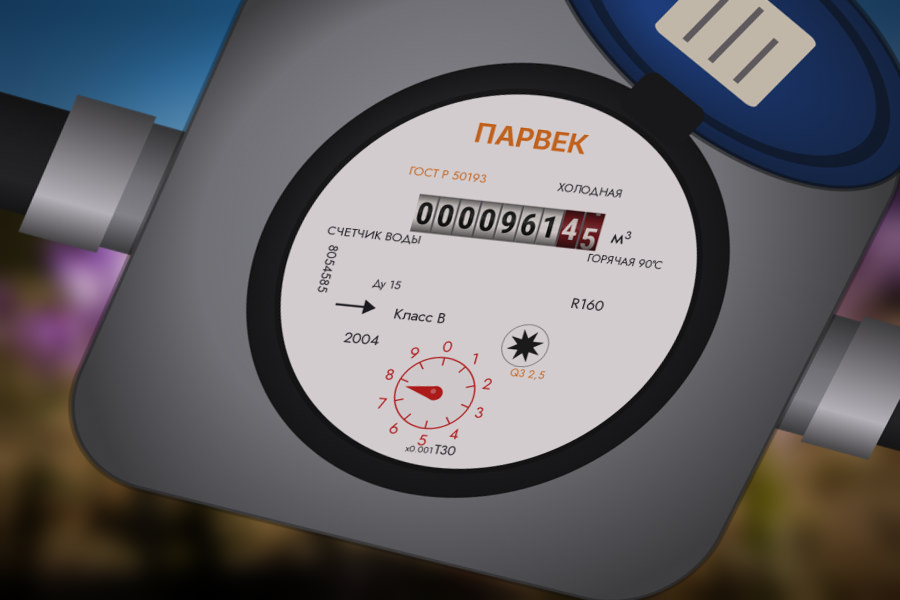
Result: 961.447; m³
